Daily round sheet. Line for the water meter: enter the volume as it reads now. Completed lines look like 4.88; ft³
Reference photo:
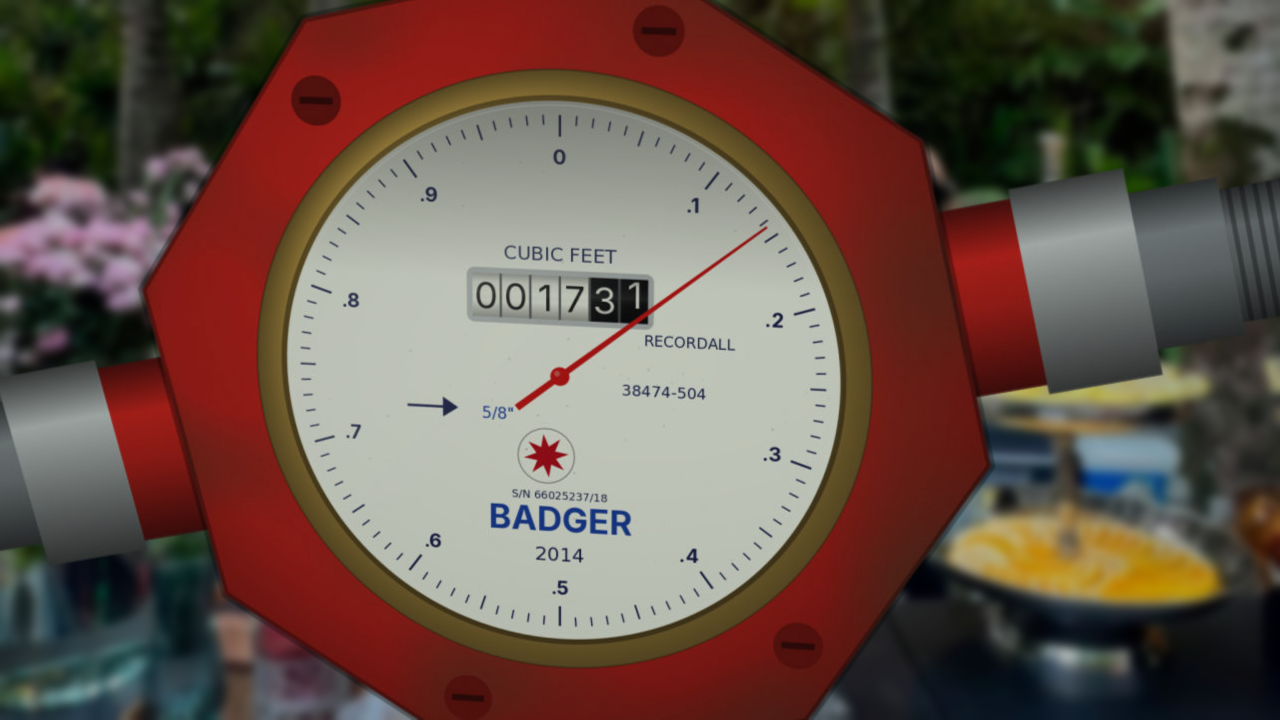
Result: 1731.14; ft³
